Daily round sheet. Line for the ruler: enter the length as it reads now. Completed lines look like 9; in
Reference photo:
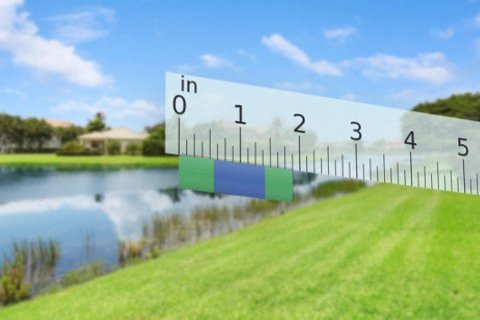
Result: 1.875; in
